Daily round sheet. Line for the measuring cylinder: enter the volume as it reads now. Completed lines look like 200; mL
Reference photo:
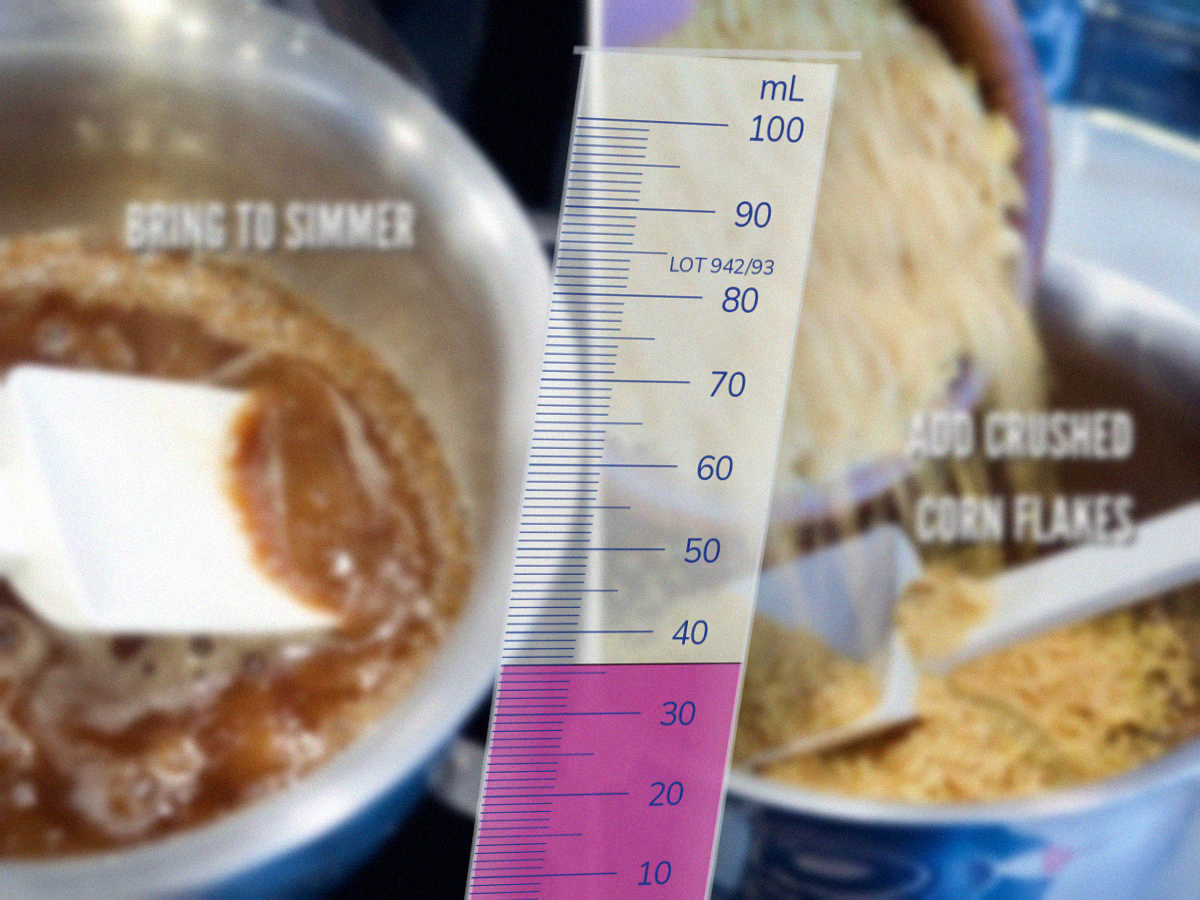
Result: 36; mL
